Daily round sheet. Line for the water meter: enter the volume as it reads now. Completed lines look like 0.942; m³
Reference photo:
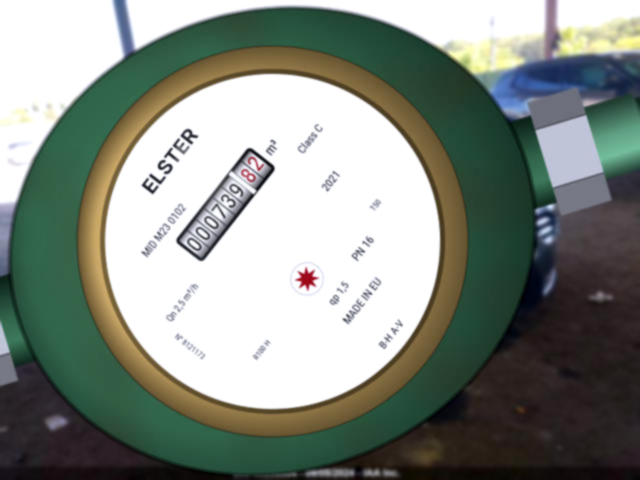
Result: 739.82; m³
